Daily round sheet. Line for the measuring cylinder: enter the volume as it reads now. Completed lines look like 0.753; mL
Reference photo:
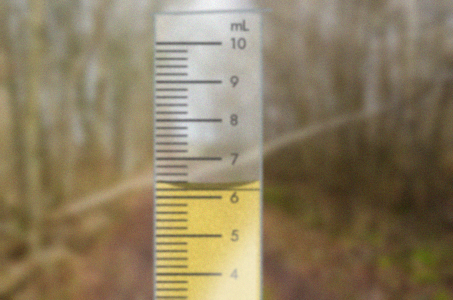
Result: 6.2; mL
